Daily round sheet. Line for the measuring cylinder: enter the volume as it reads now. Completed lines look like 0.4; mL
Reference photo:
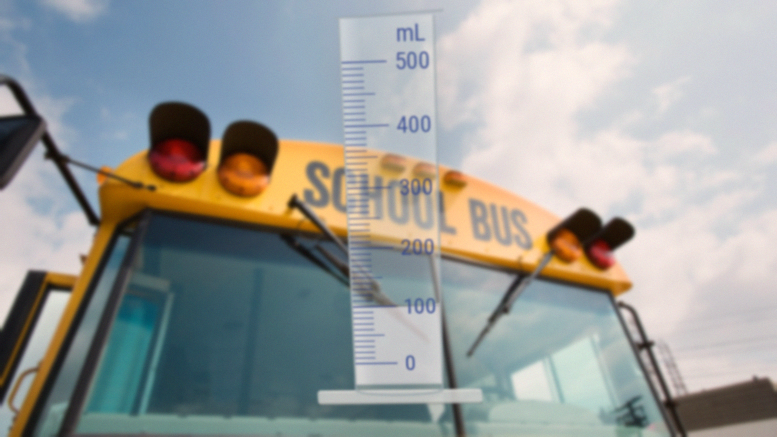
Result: 100; mL
